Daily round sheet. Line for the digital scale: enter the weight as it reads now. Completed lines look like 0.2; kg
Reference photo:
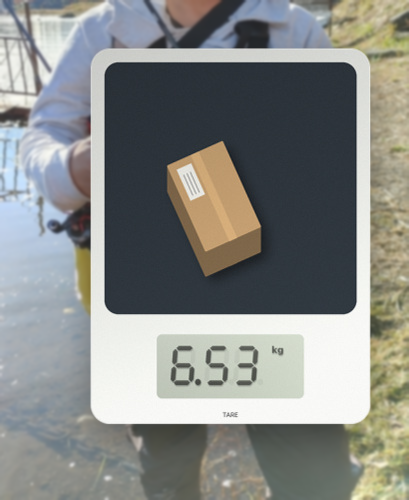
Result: 6.53; kg
